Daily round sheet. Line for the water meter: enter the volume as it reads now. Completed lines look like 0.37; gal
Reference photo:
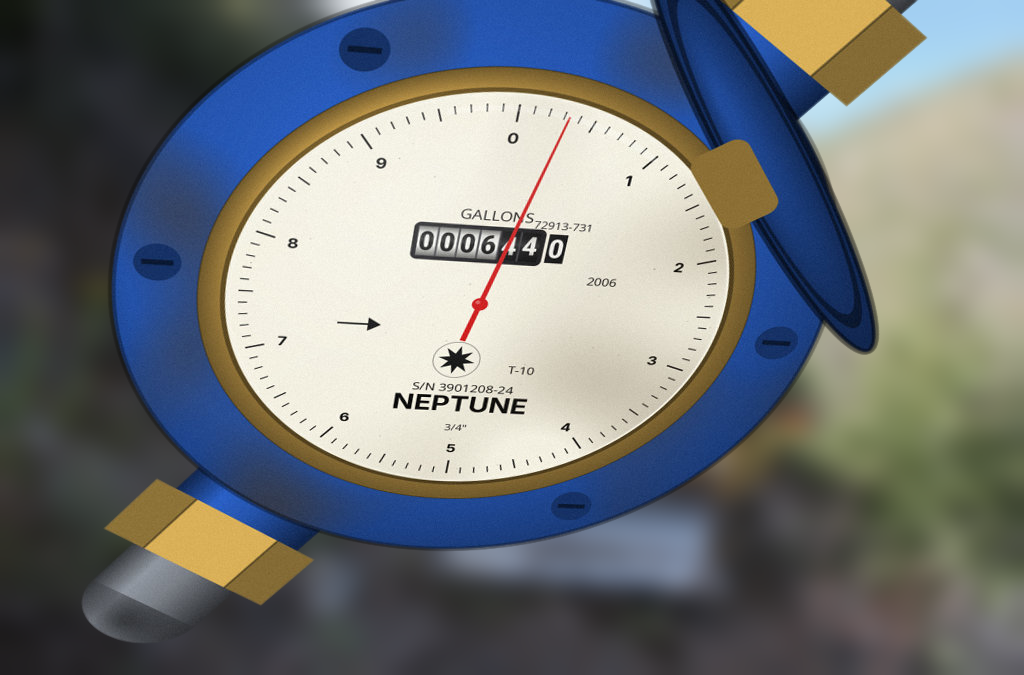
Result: 6440.3; gal
